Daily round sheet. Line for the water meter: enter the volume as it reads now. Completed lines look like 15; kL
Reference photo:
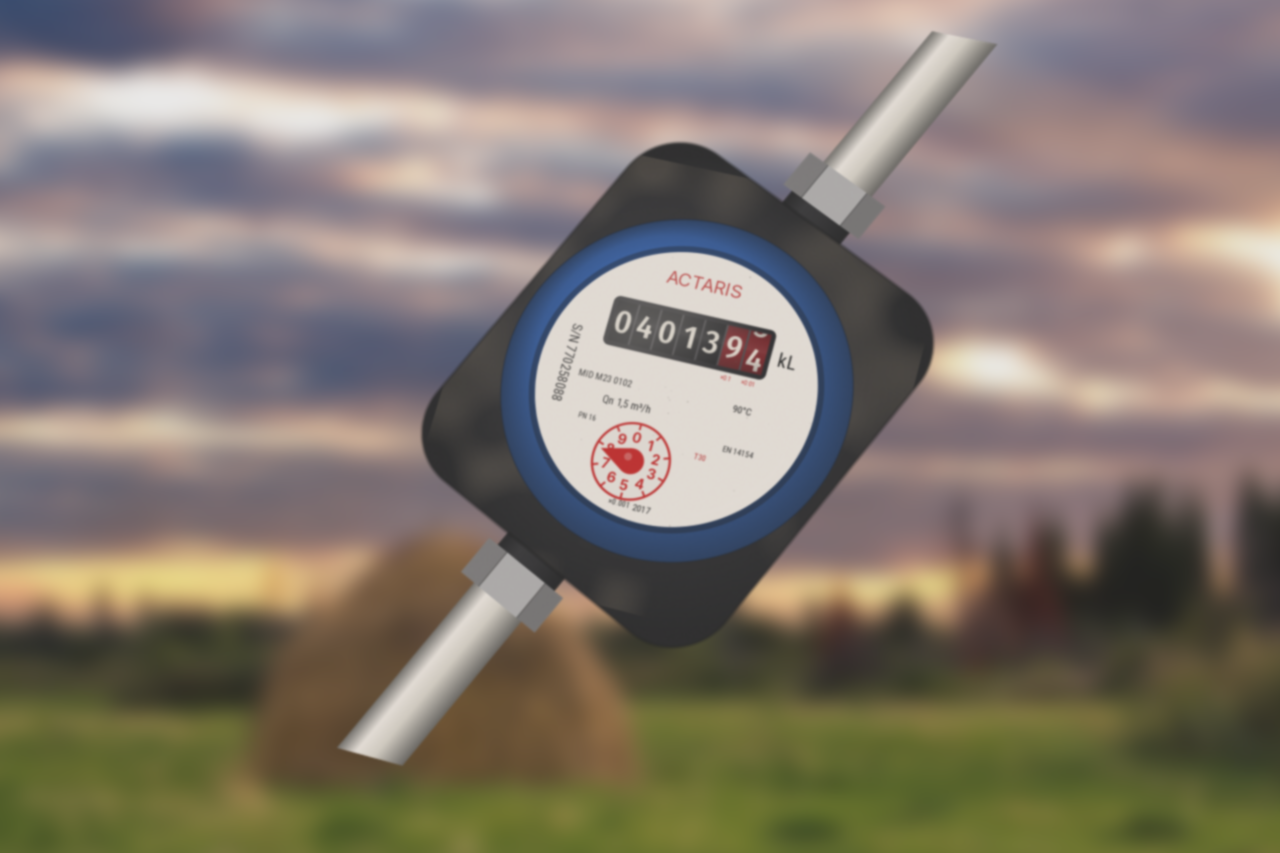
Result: 4013.937; kL
